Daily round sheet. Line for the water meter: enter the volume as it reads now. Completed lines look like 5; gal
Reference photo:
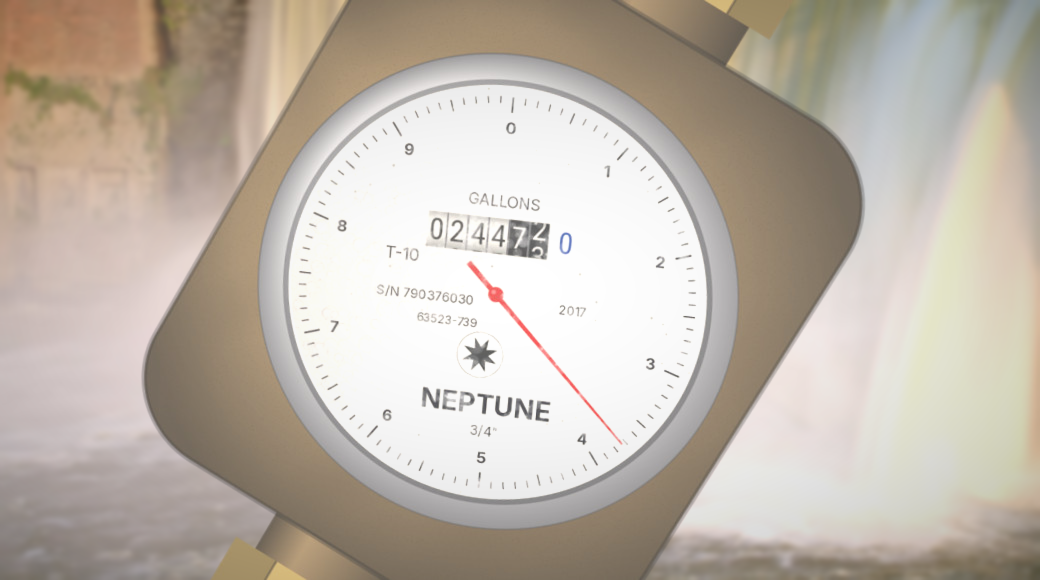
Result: 244723.7; gal
